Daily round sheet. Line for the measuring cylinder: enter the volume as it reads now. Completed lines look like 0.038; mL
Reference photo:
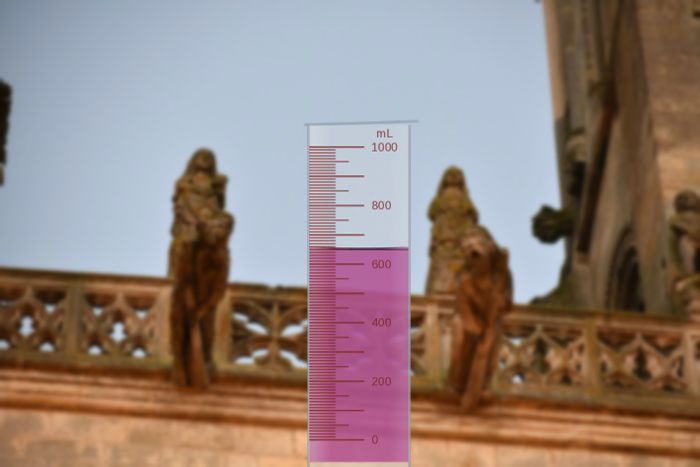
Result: 650; mL
